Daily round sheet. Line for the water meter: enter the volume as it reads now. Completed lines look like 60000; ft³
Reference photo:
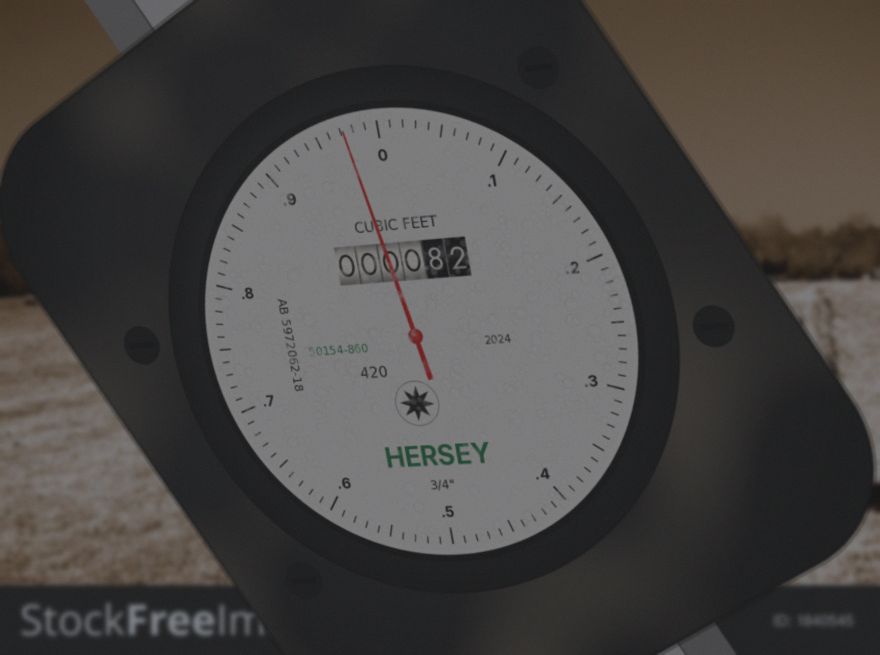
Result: 81.97; ft³
